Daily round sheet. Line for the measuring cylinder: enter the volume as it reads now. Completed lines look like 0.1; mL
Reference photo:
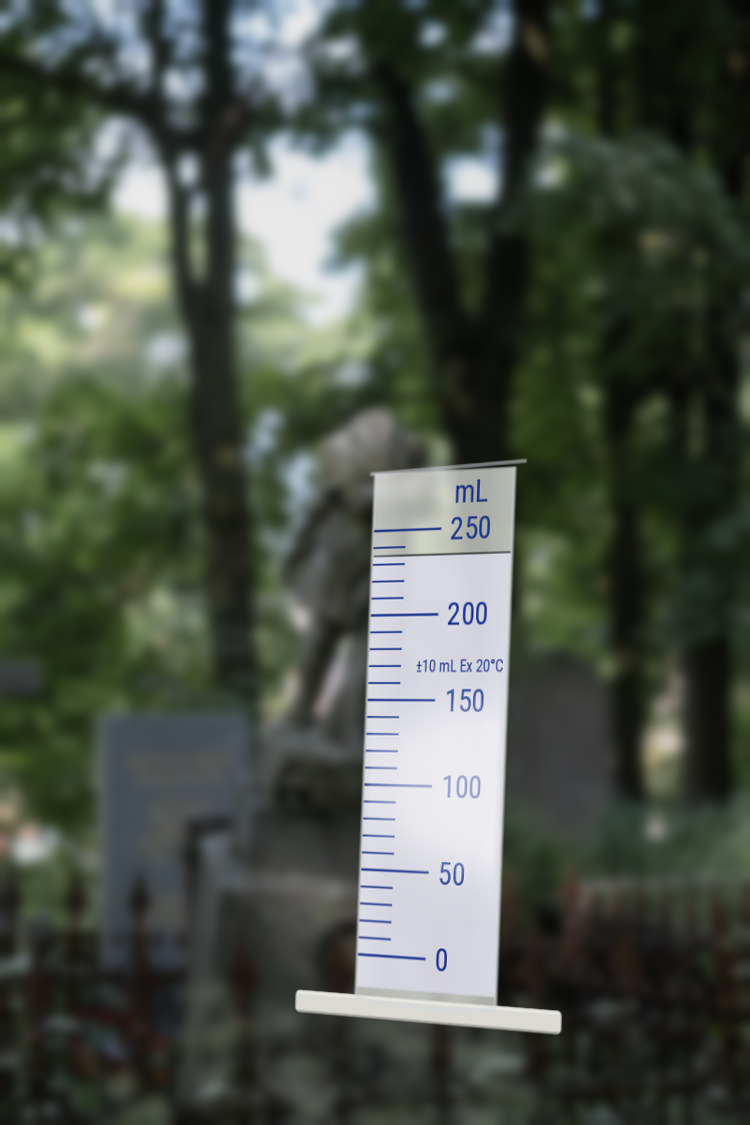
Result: 235; mL
